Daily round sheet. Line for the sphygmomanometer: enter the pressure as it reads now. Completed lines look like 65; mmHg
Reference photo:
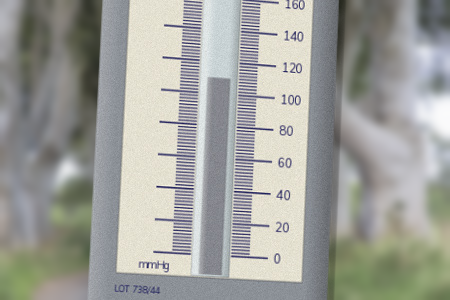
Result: 110; mmHg
